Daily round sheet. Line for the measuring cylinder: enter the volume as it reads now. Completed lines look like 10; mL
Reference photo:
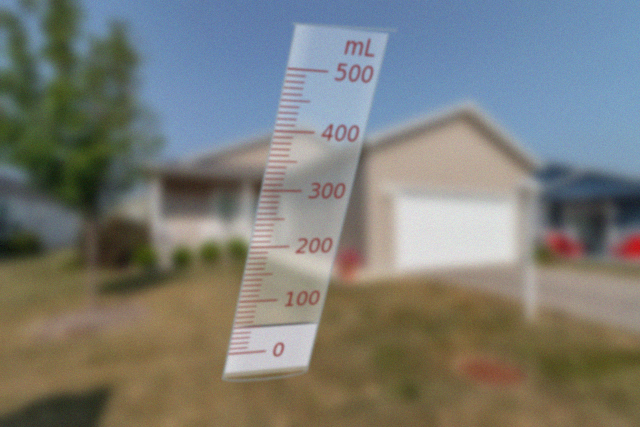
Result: 50; mL
